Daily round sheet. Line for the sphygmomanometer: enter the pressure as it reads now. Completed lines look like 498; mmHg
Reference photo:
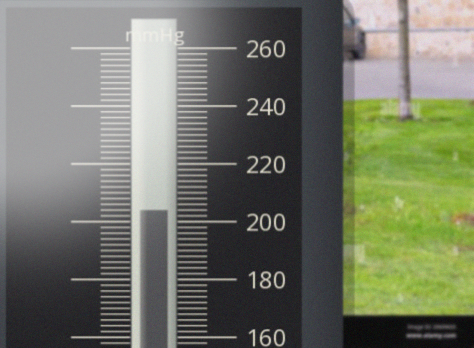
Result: 204; mmHg
